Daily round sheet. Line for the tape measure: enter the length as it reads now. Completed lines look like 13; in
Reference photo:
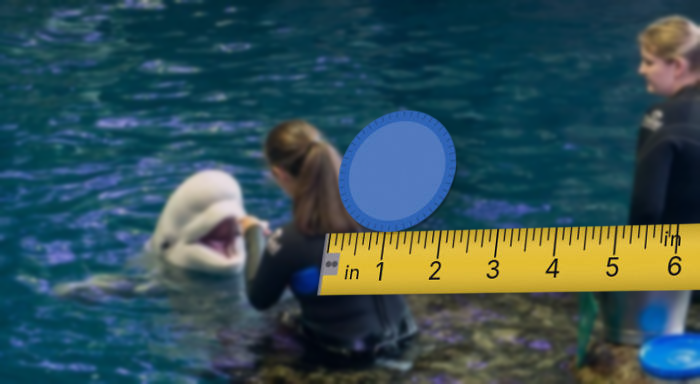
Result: 2.125; in
